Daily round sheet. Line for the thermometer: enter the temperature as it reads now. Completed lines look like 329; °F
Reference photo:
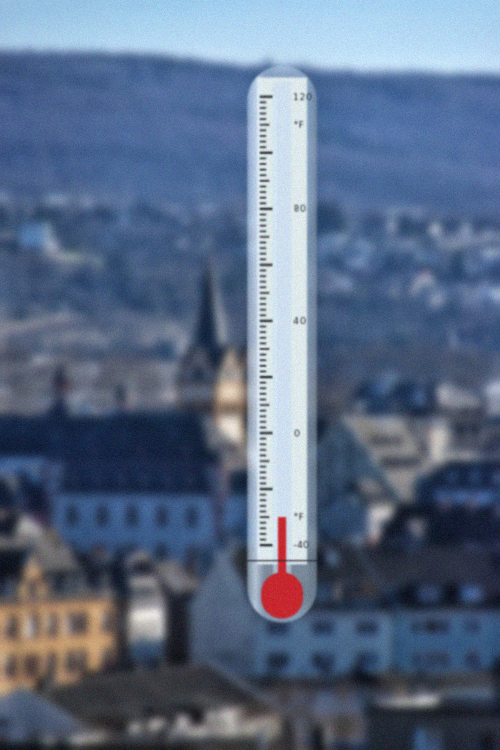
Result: -30; °F
